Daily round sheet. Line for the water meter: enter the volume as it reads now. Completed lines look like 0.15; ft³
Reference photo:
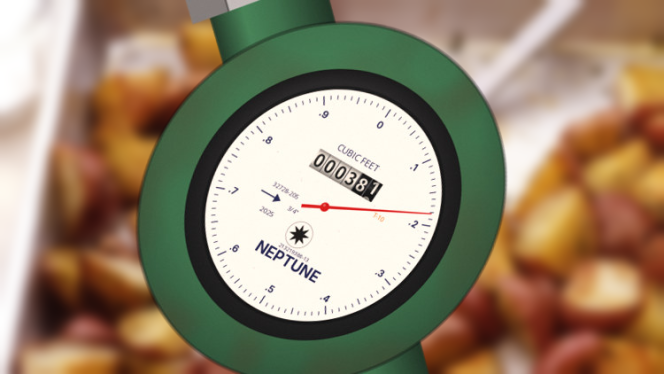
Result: 381.18; ft³
